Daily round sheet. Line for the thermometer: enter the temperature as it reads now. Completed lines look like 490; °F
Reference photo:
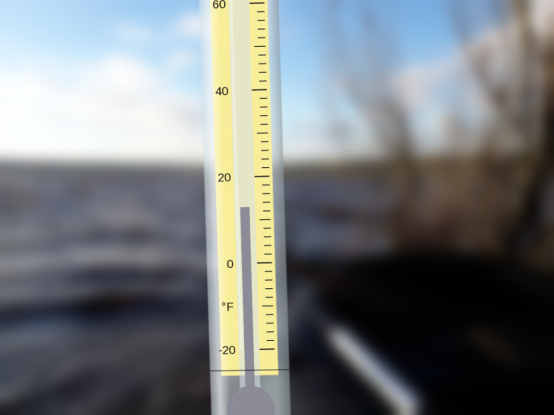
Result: 13; °F
